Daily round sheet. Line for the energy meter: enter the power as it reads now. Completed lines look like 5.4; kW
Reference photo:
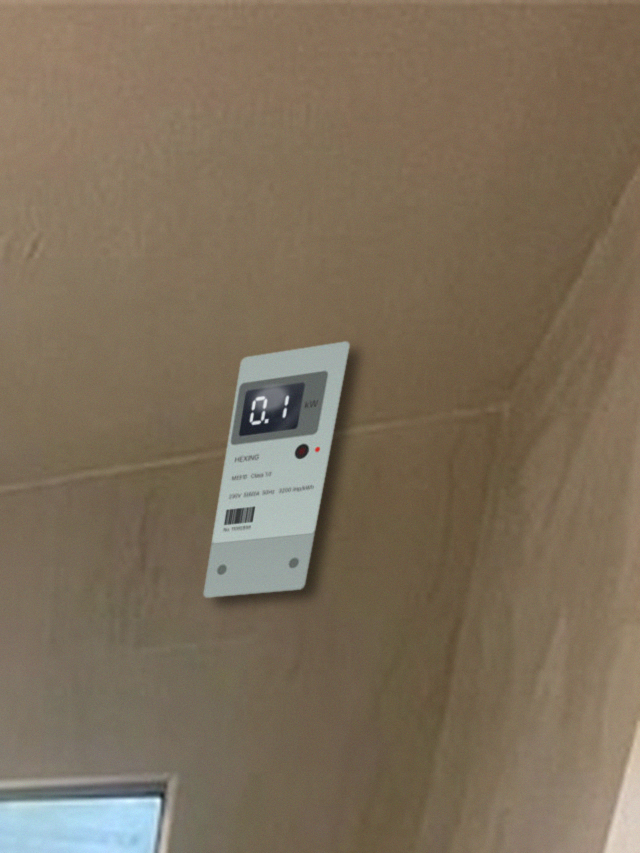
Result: 0.1; kW
